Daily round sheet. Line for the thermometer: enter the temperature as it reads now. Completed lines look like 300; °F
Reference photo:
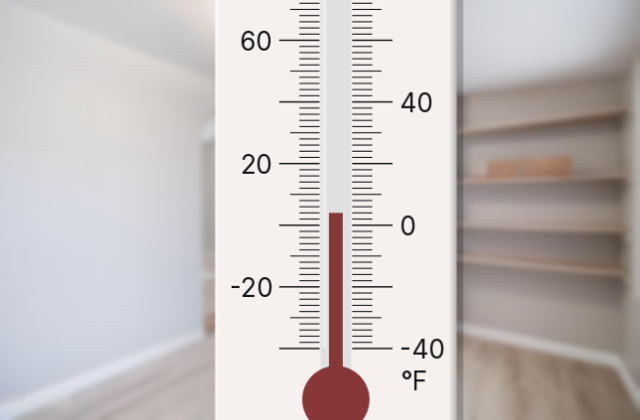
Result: 4; °F
